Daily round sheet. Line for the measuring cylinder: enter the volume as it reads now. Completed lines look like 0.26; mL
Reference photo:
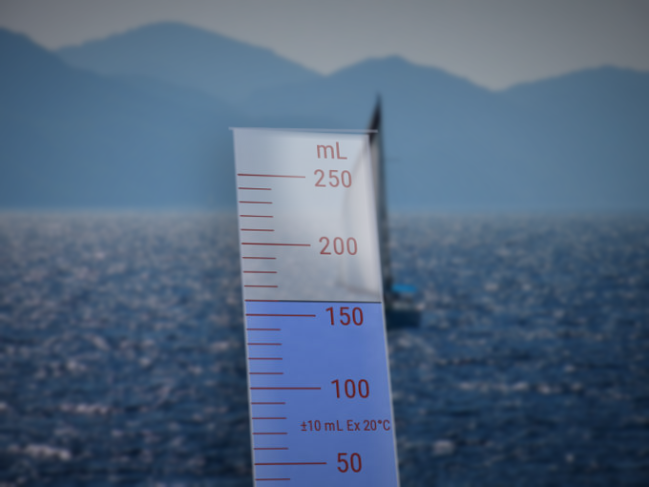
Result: 160; mL
